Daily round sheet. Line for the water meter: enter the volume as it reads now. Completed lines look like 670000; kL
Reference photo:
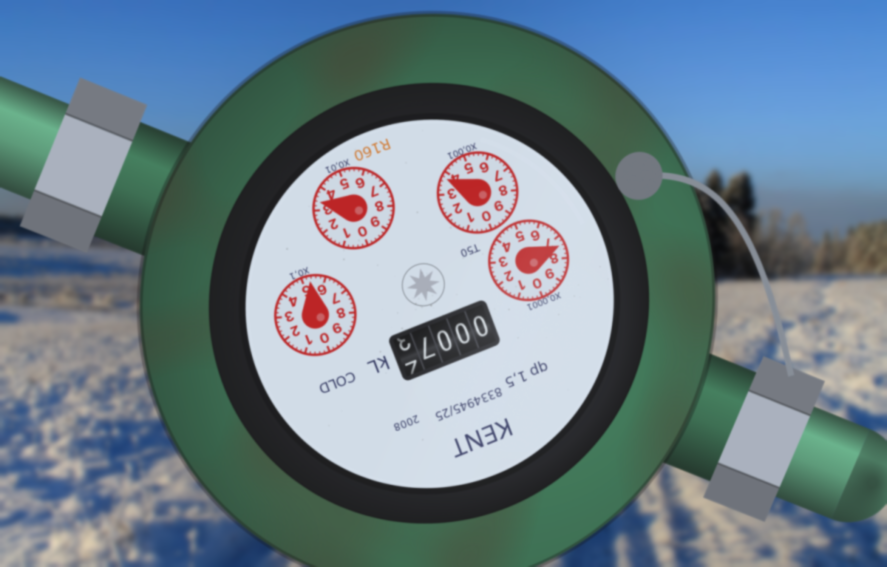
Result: 72.5337; kL
